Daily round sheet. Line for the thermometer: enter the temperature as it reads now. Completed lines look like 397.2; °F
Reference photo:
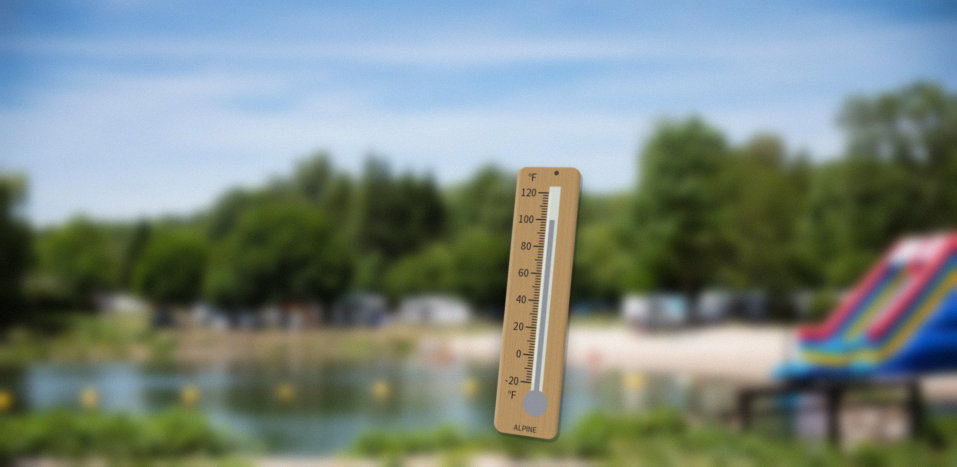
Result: 100; °F
